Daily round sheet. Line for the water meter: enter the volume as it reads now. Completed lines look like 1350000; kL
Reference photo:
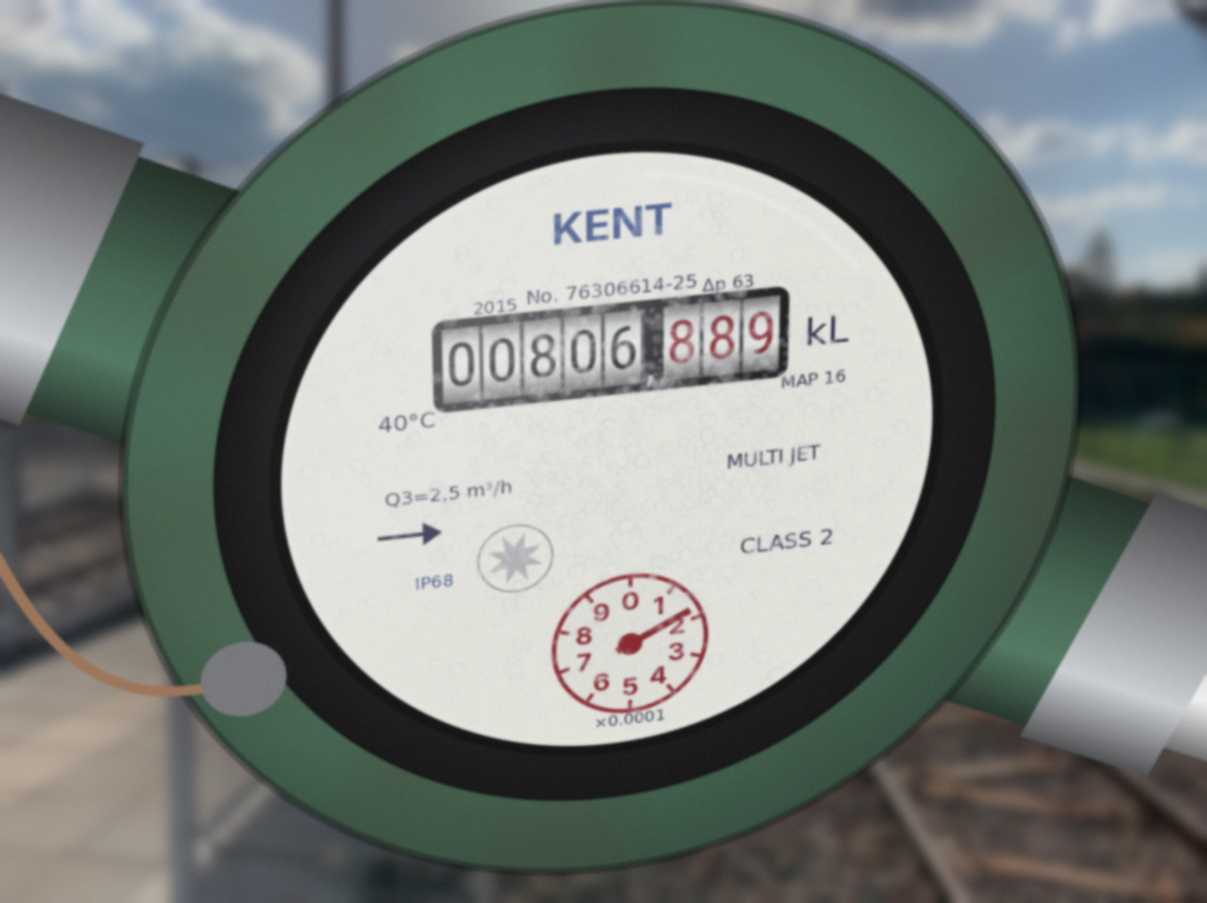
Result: 806.8891; kL
